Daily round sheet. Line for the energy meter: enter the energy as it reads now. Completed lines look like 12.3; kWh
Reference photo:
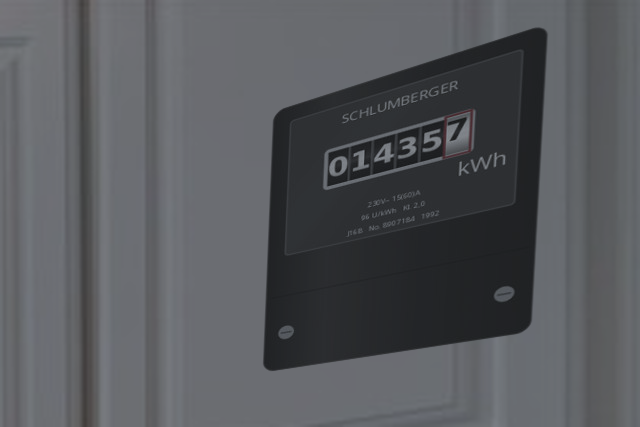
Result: 1435.7; kWh
